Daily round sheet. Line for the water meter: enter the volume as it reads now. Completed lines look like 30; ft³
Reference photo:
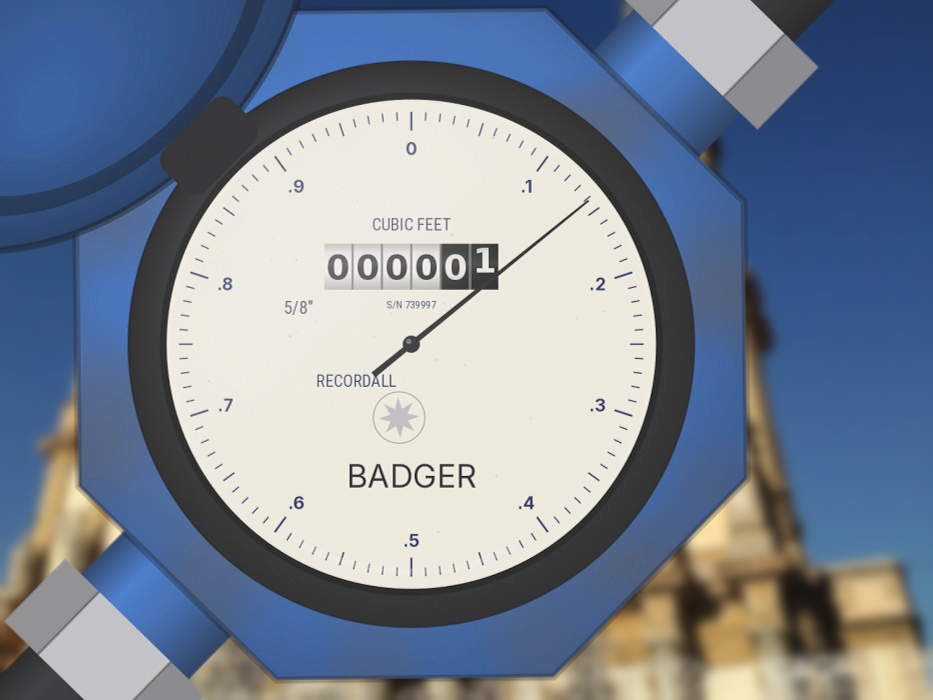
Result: 1.14; ft³
